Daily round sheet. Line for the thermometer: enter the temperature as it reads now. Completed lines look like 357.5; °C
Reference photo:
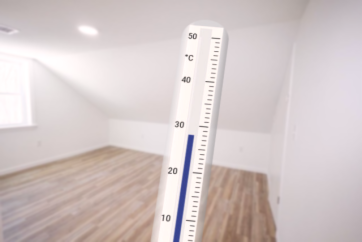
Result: 28; °C
